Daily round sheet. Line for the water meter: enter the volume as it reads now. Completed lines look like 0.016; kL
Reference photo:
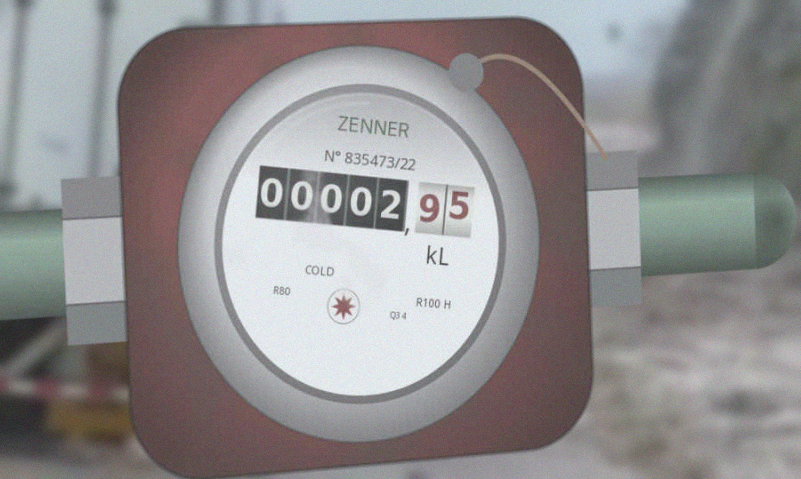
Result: 2.95; kL
